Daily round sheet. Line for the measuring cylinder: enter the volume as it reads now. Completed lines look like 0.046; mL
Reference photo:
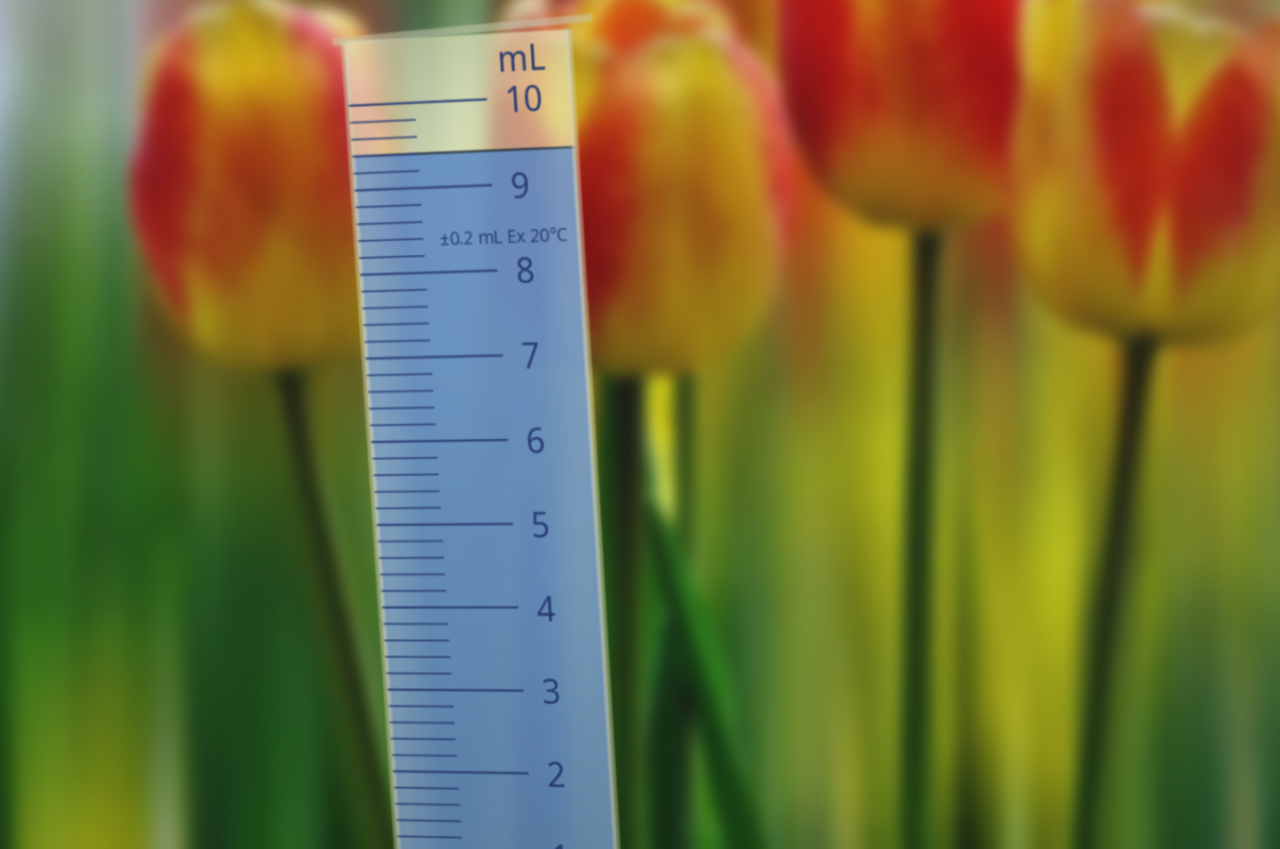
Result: 9.4; mL
